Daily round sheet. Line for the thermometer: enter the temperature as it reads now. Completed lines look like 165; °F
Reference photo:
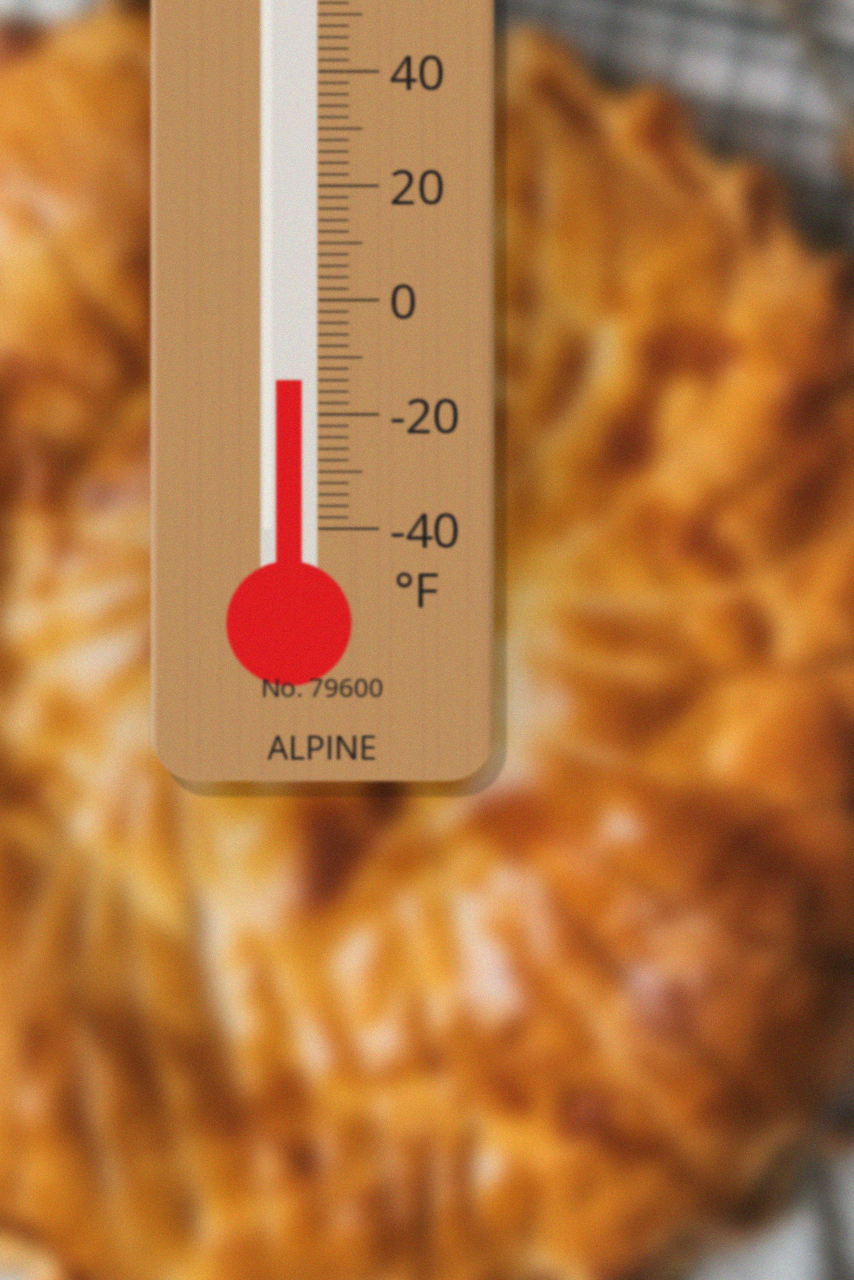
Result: -14; °F
